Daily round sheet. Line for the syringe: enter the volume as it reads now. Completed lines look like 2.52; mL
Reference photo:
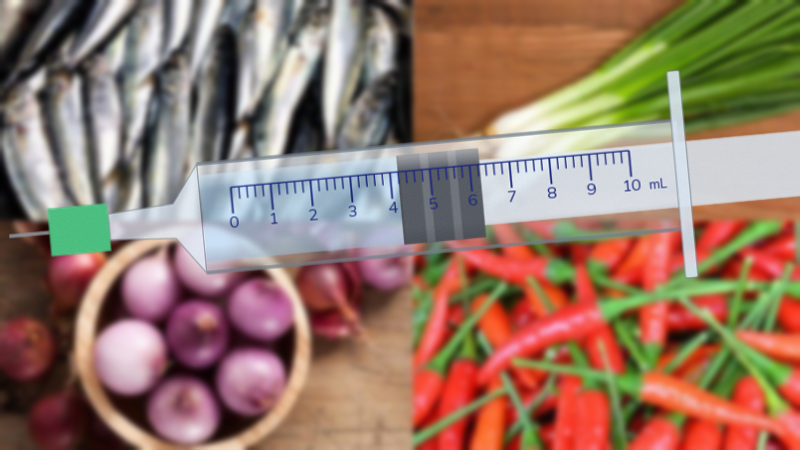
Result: 4.2; mL
